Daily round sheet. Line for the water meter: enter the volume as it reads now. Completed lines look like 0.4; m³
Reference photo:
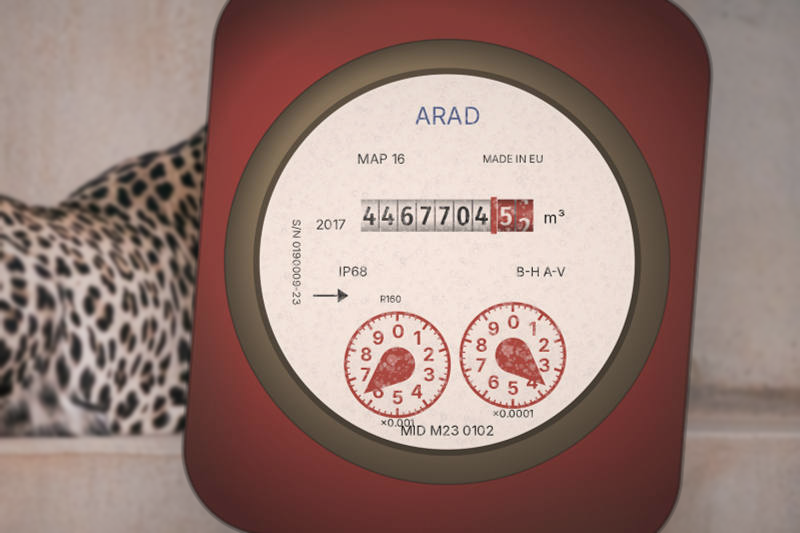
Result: 4467704.5163; m³
